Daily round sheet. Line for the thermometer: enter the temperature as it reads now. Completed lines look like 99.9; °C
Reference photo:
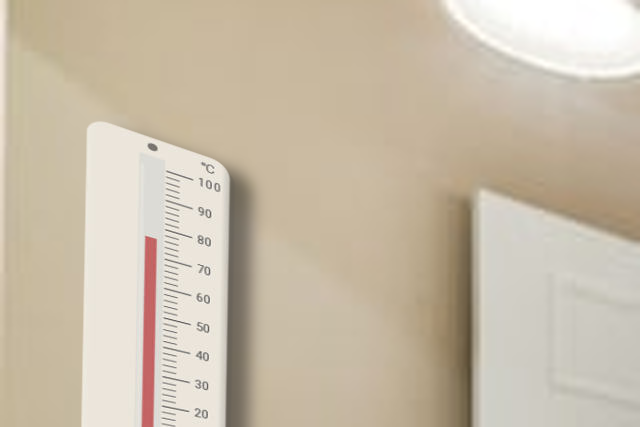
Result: 76; °C
